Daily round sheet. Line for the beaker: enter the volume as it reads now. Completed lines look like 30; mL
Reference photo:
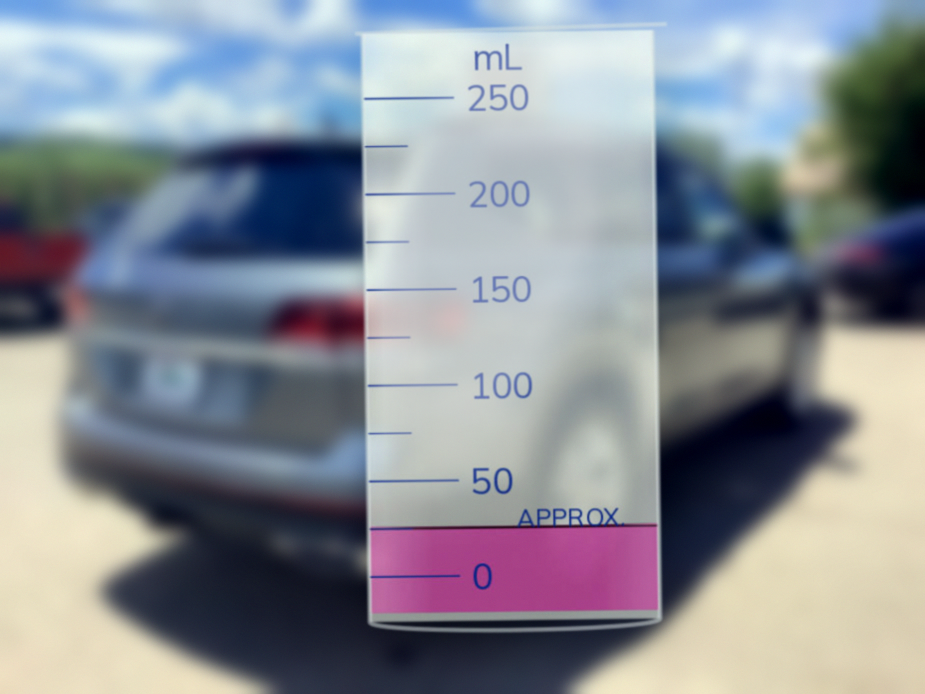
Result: 25; mL
